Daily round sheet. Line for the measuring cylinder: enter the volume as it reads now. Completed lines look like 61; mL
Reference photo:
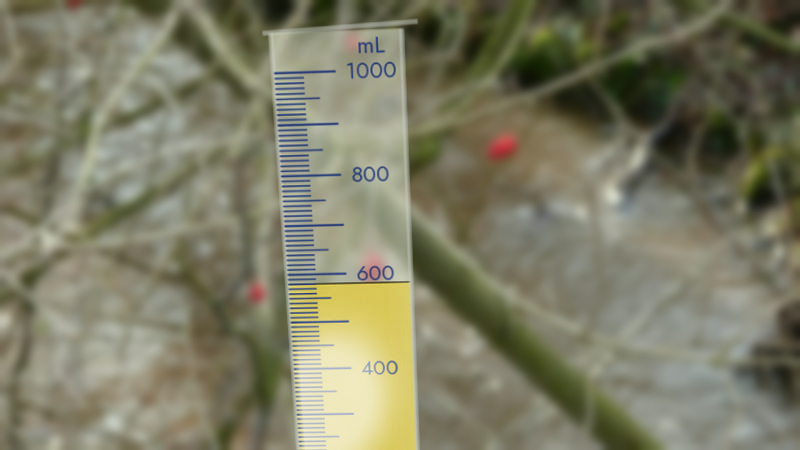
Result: 580; mL
